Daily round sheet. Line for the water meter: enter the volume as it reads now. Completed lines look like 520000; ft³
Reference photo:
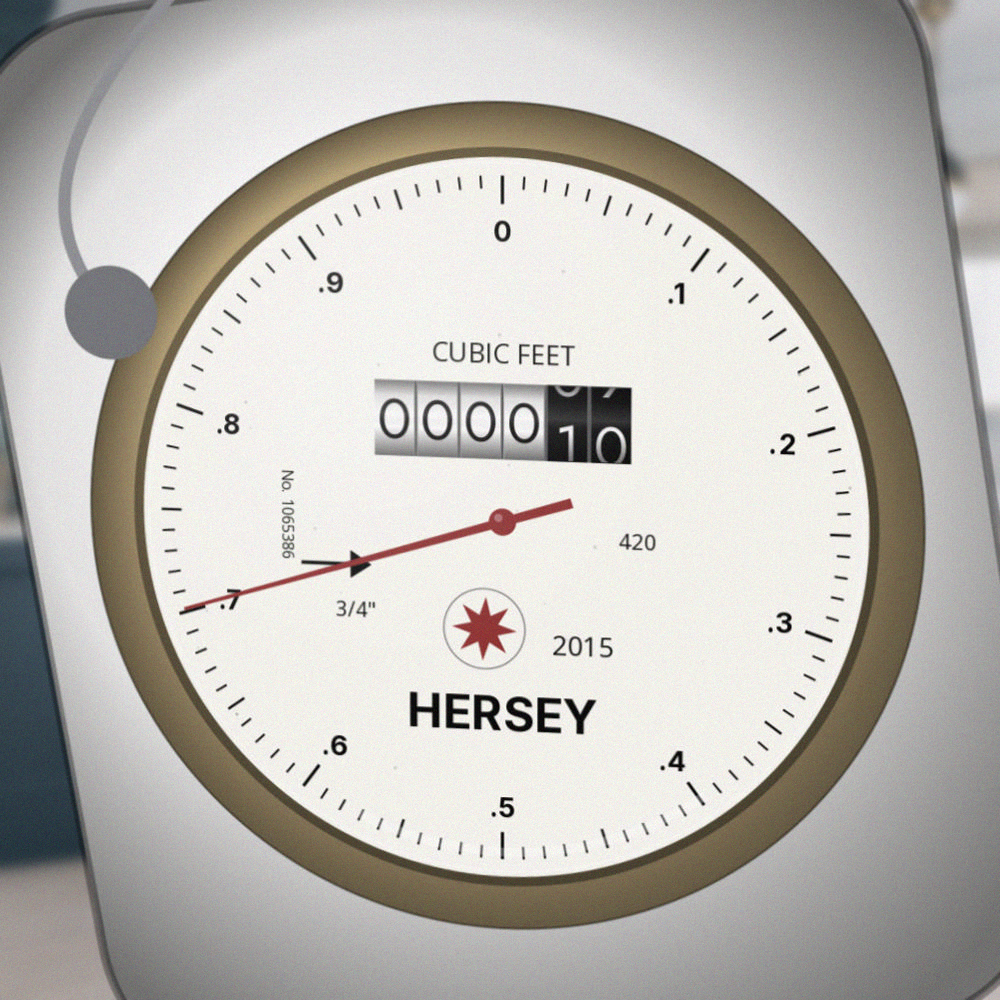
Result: 9.70; ft³
